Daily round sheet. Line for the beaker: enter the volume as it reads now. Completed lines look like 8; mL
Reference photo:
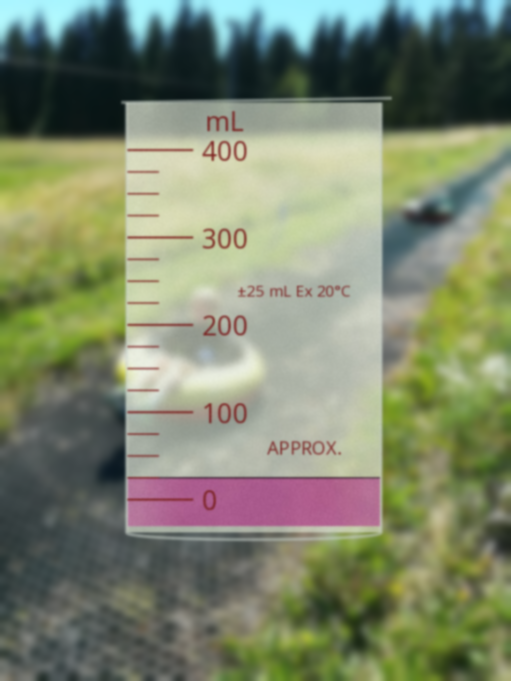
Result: 25; mL
